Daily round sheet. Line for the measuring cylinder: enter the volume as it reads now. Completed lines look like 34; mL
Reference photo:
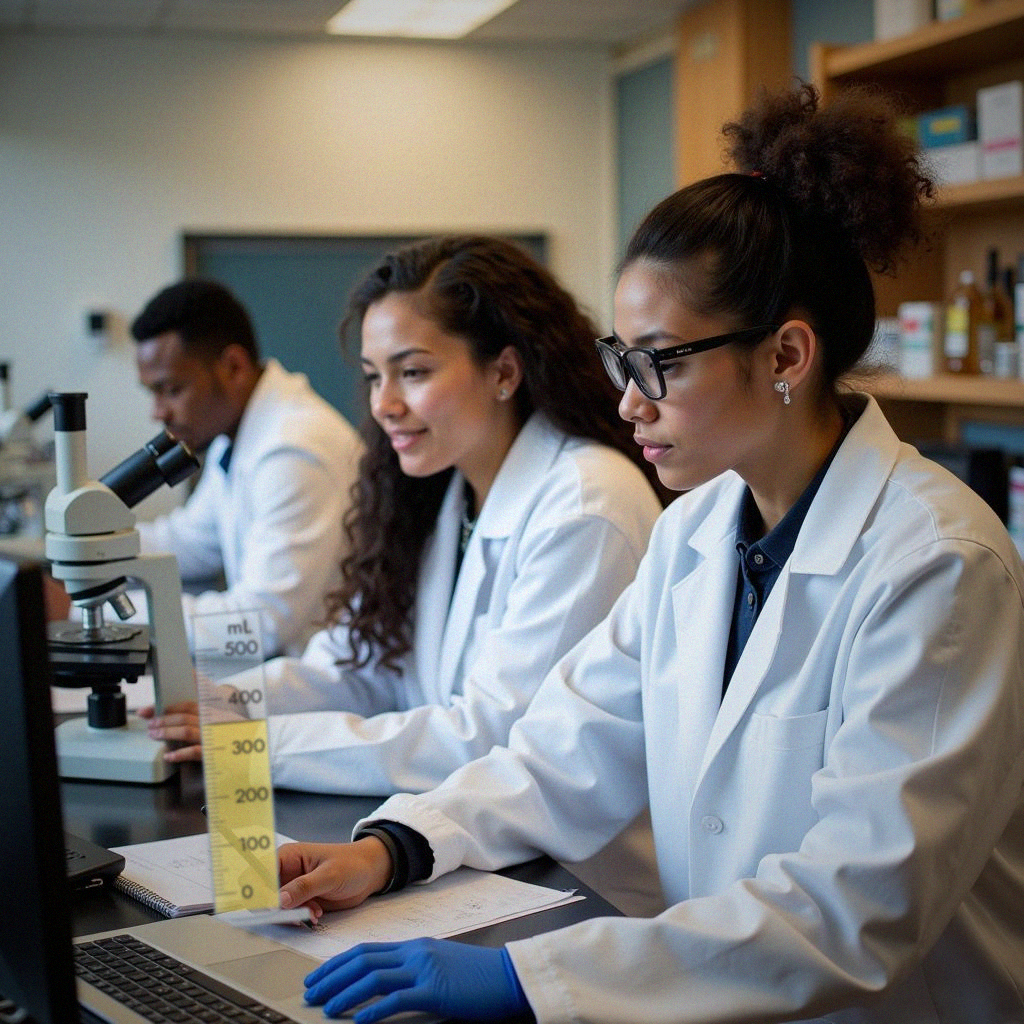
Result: 350; mL
